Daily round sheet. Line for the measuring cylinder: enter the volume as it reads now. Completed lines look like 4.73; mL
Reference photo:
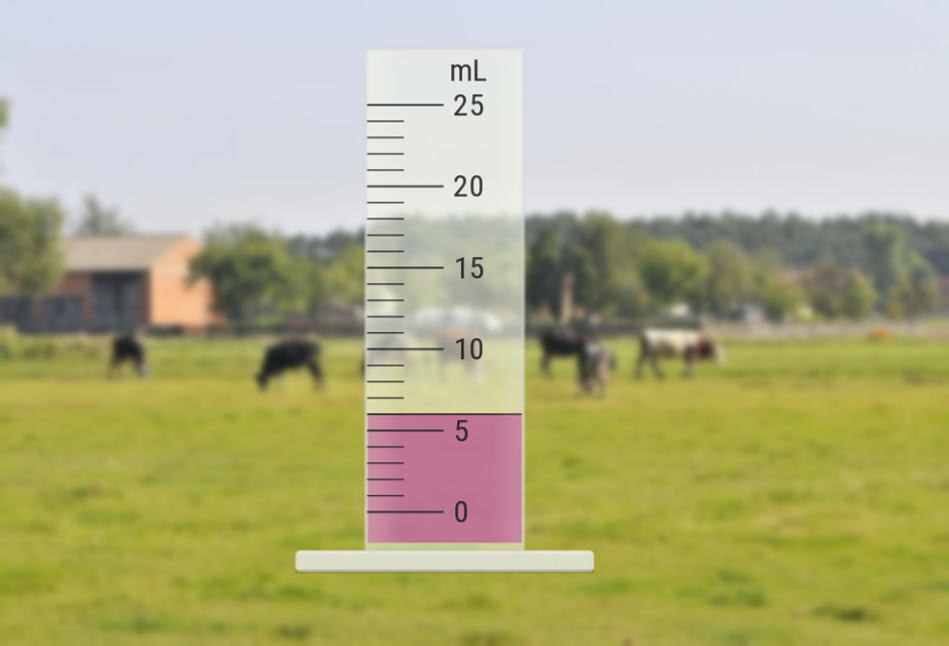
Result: 6; mL
